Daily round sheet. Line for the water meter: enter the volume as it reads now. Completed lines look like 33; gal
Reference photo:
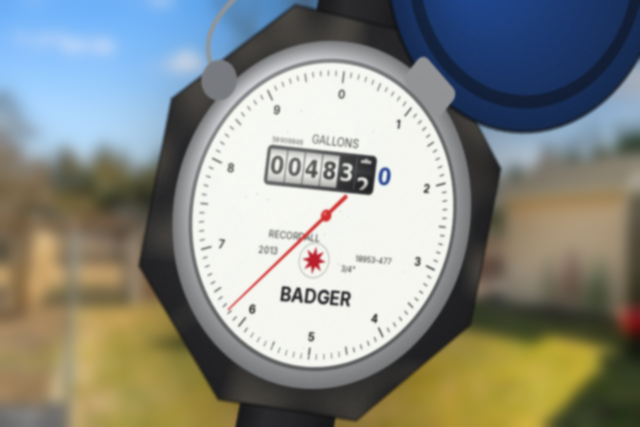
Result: 48316.2; gal
